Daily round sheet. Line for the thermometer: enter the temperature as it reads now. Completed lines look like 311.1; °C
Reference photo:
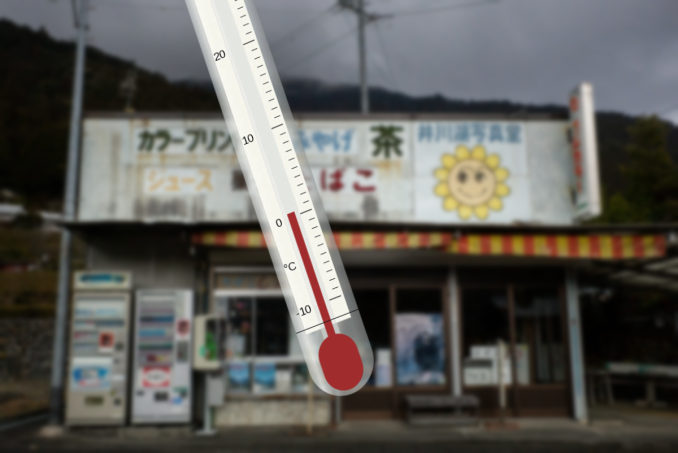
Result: 0.5; °C
